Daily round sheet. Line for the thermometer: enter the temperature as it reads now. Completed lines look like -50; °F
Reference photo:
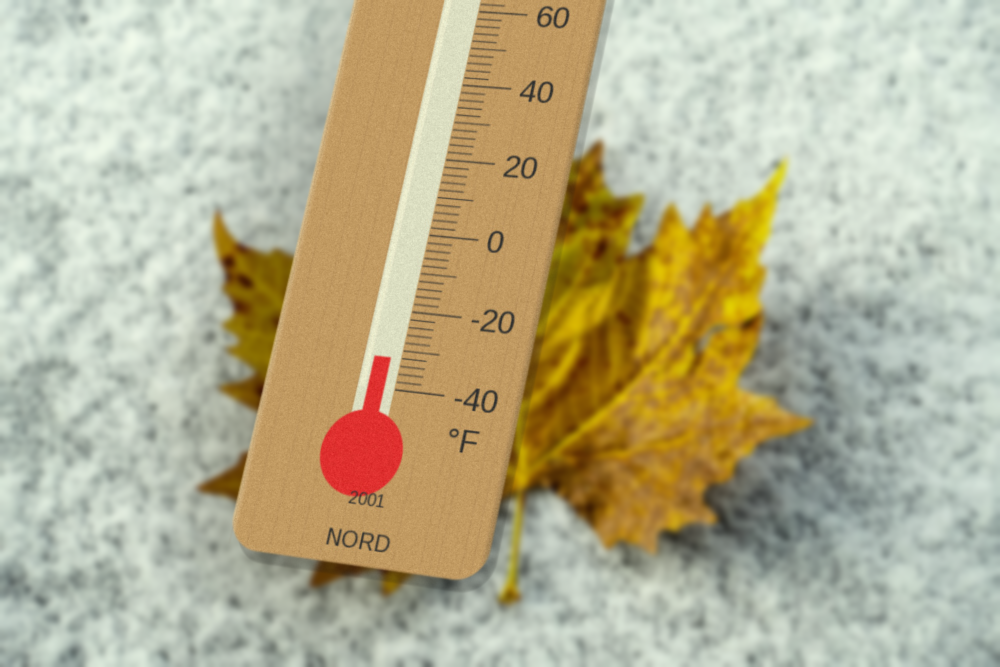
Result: -32; °F
